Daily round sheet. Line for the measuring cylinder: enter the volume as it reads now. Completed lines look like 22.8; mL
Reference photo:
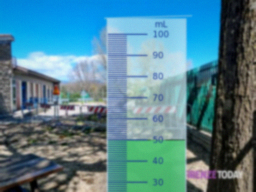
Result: 50; mL
